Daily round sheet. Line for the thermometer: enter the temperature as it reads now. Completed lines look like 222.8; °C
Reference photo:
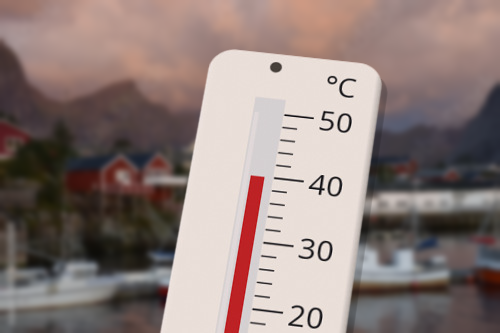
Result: 40; °C
